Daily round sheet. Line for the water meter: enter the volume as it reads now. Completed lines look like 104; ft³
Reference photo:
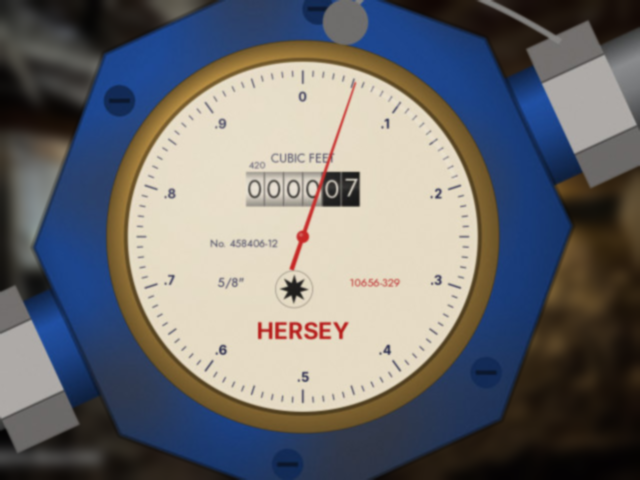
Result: 7.05; ft³
